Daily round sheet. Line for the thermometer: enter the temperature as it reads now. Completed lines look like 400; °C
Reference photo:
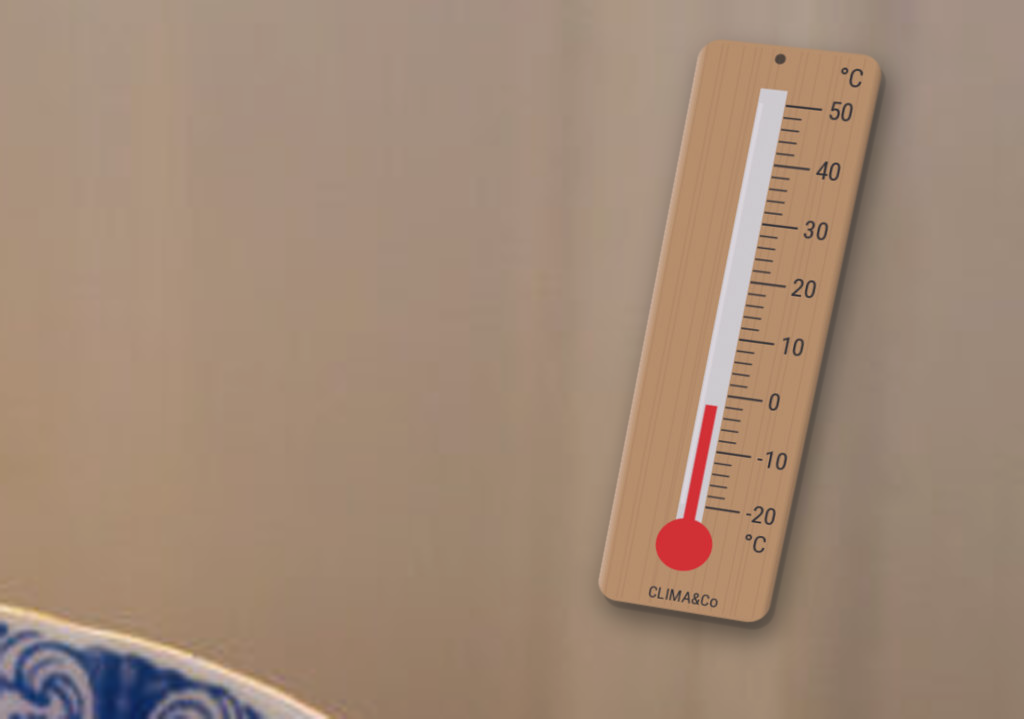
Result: -2; °C
